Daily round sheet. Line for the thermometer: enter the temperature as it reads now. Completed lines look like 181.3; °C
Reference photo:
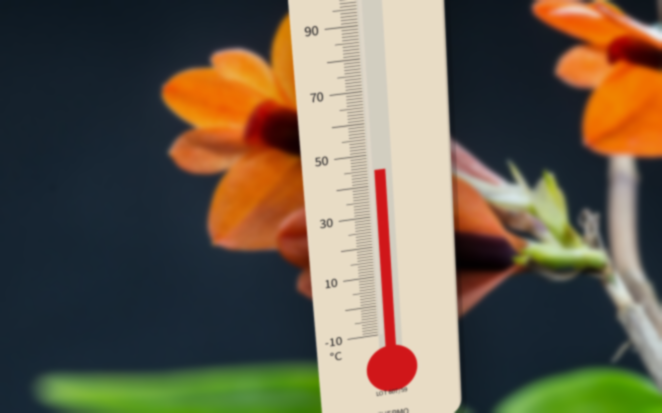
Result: 45; °C
